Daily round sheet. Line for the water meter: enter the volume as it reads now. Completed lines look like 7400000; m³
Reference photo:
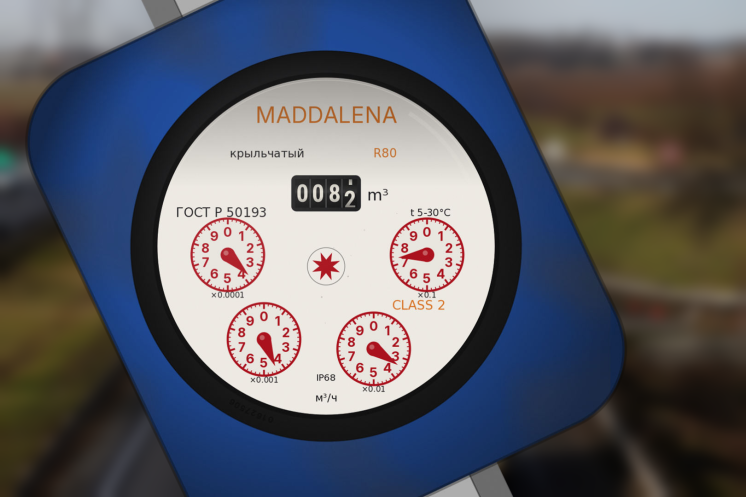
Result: 81.7343; m³
